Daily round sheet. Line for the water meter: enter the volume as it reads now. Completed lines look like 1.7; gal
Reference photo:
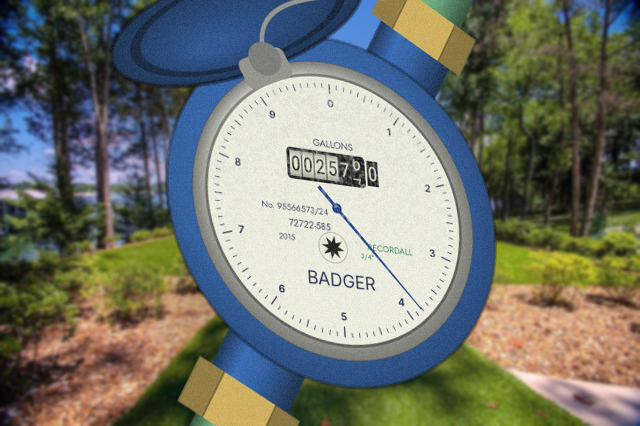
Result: 25763.8; gal
